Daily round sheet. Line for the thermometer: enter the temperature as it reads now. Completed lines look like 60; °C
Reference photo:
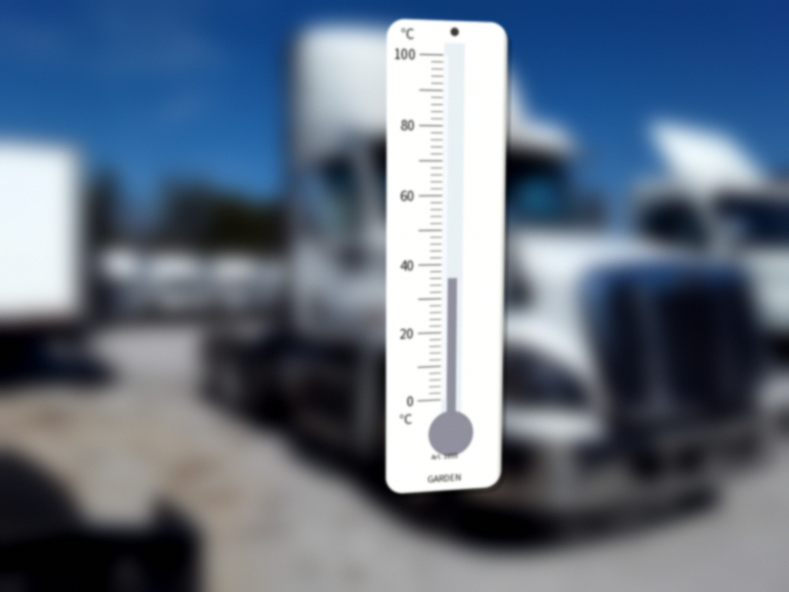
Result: 36; °C
